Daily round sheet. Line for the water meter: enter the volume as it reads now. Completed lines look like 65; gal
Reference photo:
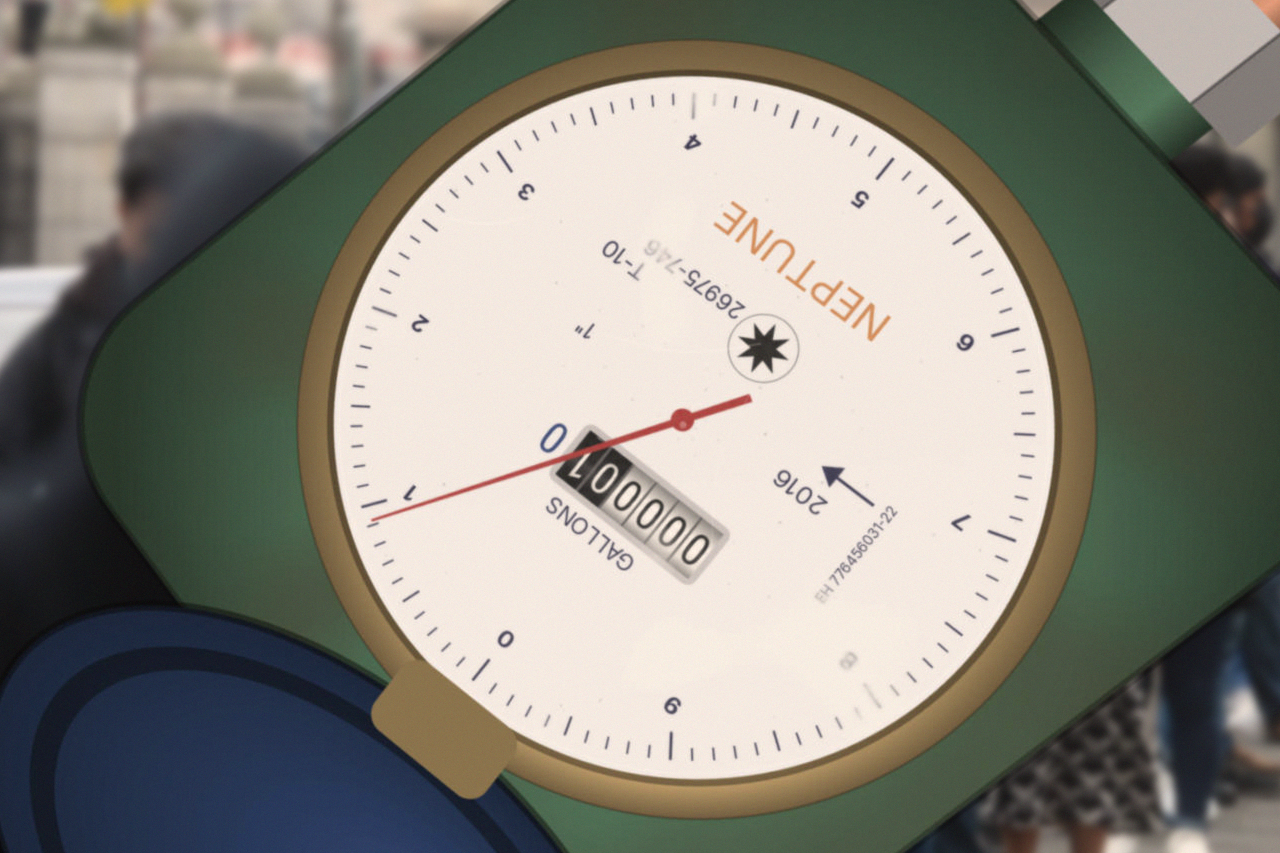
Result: 10.9; gal
